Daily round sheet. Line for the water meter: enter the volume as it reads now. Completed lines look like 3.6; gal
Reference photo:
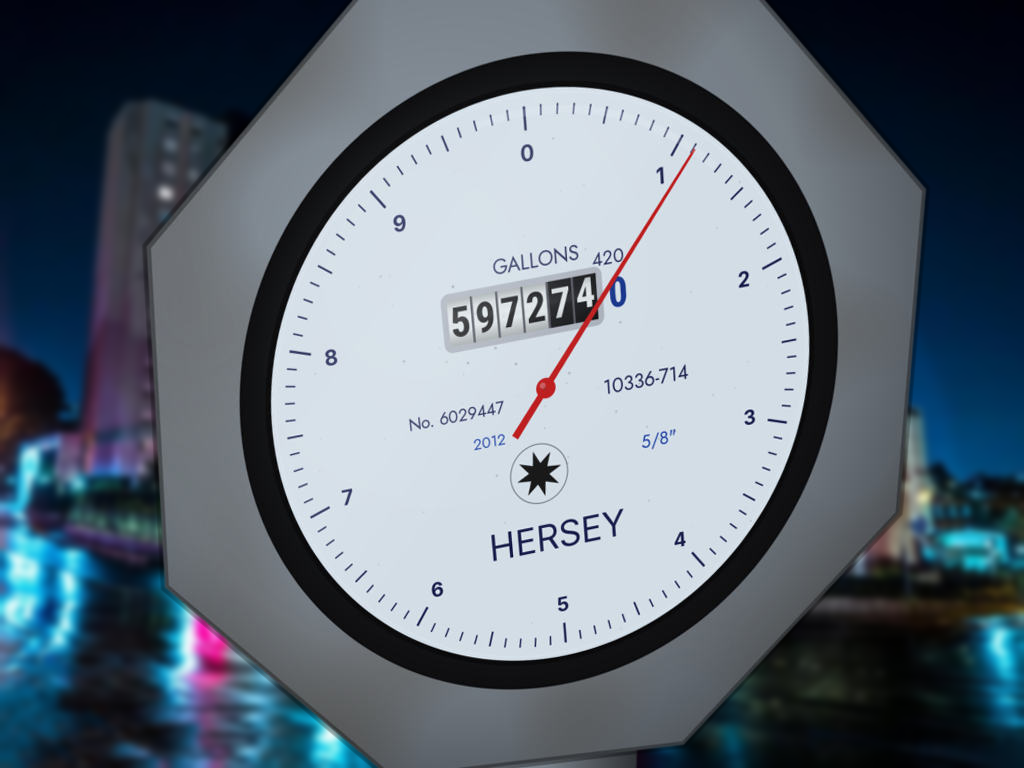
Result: 5972741.1; gal
